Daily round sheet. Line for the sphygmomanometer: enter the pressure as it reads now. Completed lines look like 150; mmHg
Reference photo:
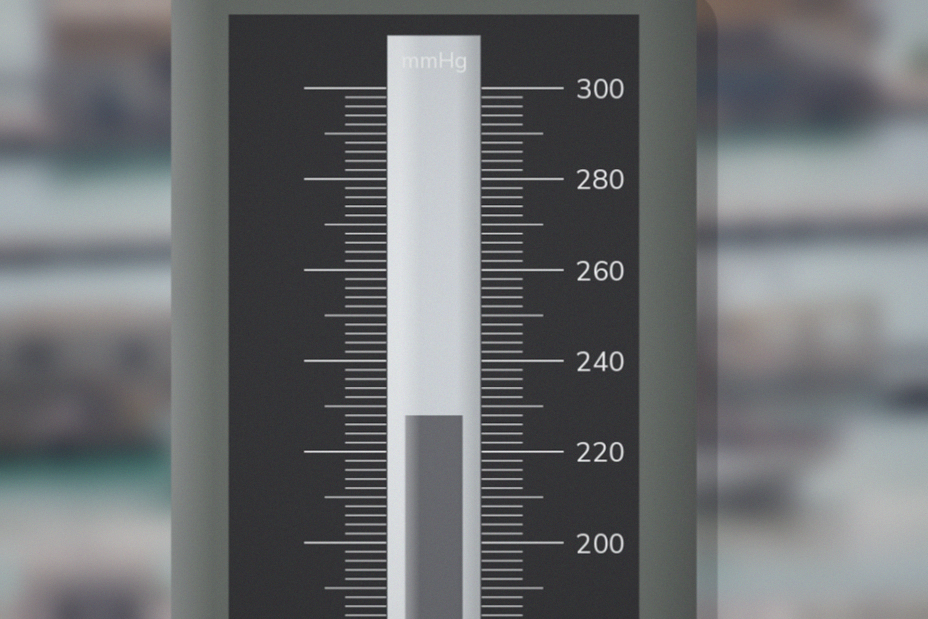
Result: 228; mmHg
